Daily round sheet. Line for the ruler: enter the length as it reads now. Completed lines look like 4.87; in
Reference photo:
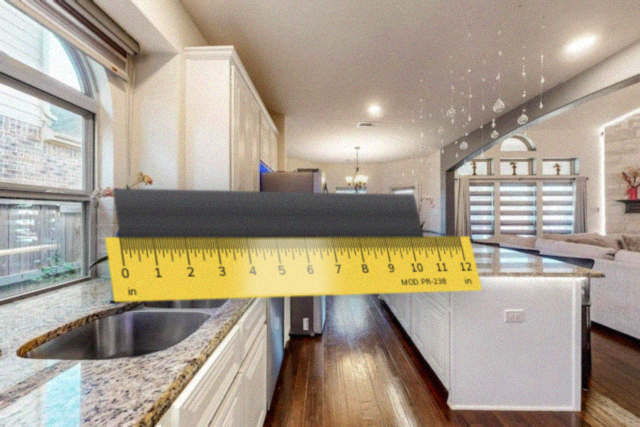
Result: 10.5; in
